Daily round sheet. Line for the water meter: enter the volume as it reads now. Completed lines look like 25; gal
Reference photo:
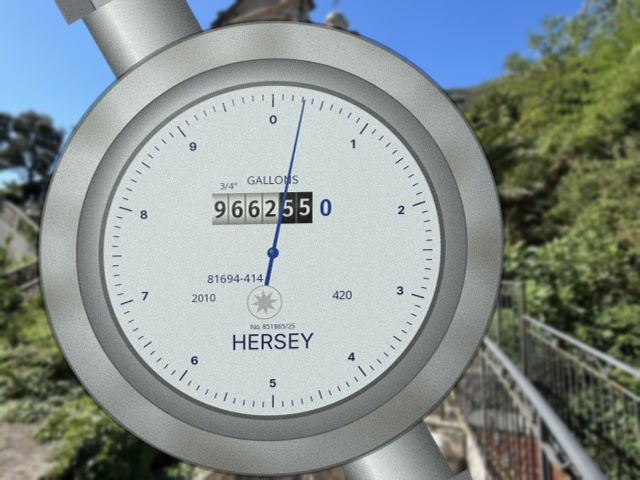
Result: 9662550.3; gal
